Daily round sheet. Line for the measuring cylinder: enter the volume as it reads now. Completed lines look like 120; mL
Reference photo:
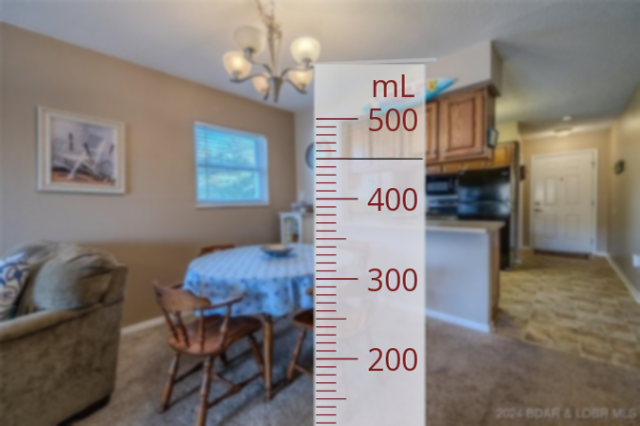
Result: 450; mL
